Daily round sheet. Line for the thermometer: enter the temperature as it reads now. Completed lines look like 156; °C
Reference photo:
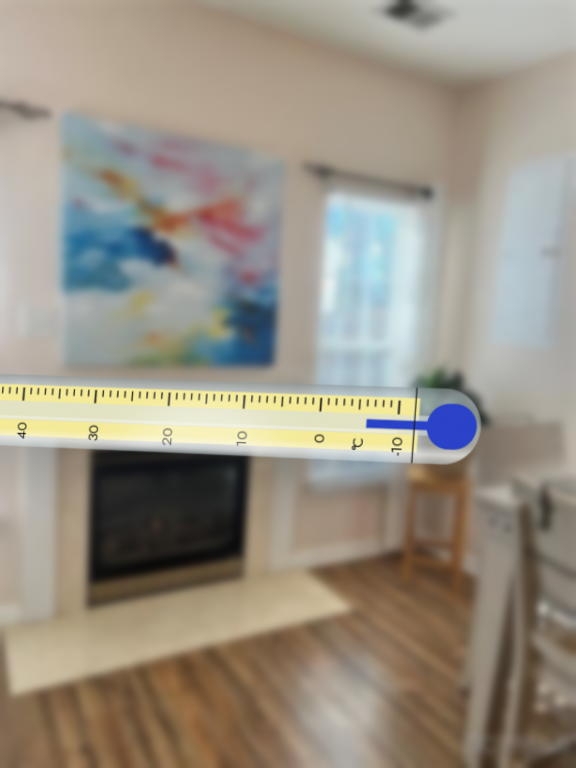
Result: -6; °C
